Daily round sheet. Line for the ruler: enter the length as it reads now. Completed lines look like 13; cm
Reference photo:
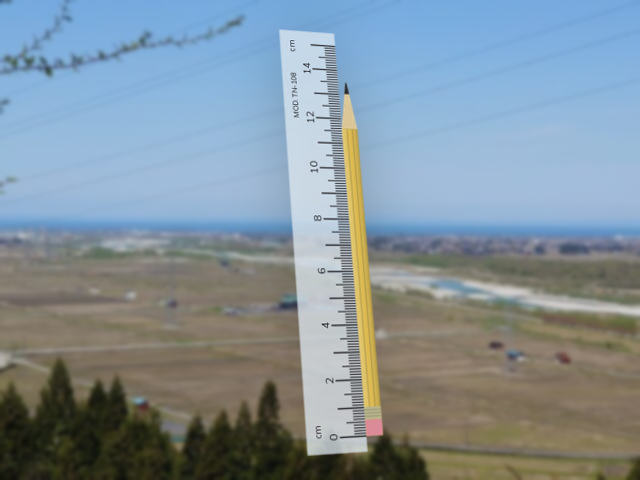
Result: 13.5; cm
